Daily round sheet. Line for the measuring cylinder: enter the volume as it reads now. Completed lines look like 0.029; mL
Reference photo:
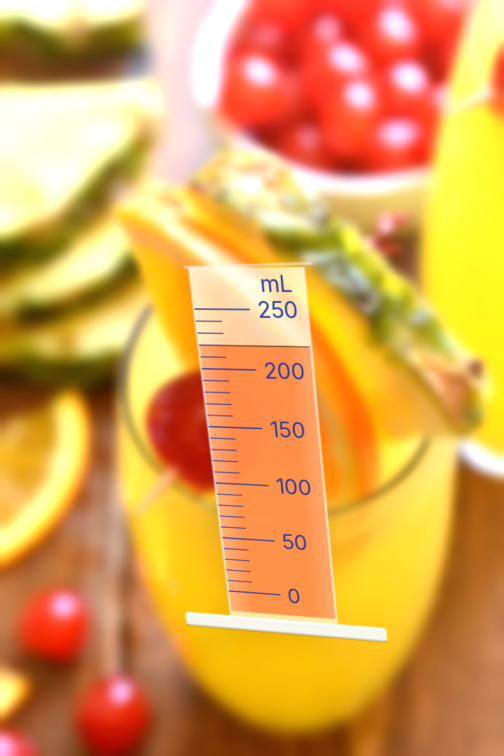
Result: 220; mL
